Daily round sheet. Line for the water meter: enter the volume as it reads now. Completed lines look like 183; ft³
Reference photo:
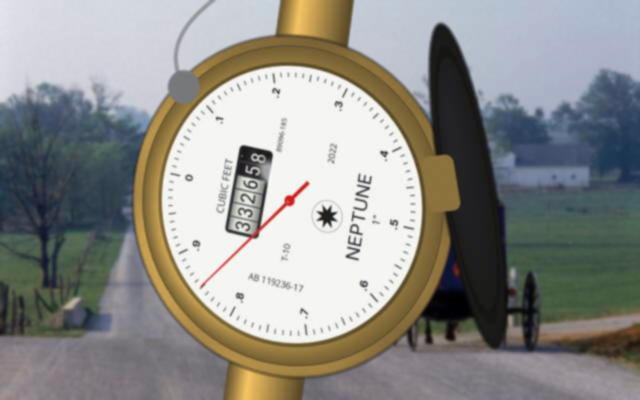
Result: 332657.85; ft³
